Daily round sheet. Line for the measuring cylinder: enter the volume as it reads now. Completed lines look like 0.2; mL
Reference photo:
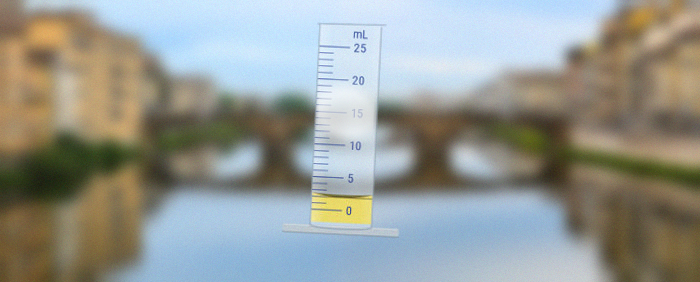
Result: 2; mL
